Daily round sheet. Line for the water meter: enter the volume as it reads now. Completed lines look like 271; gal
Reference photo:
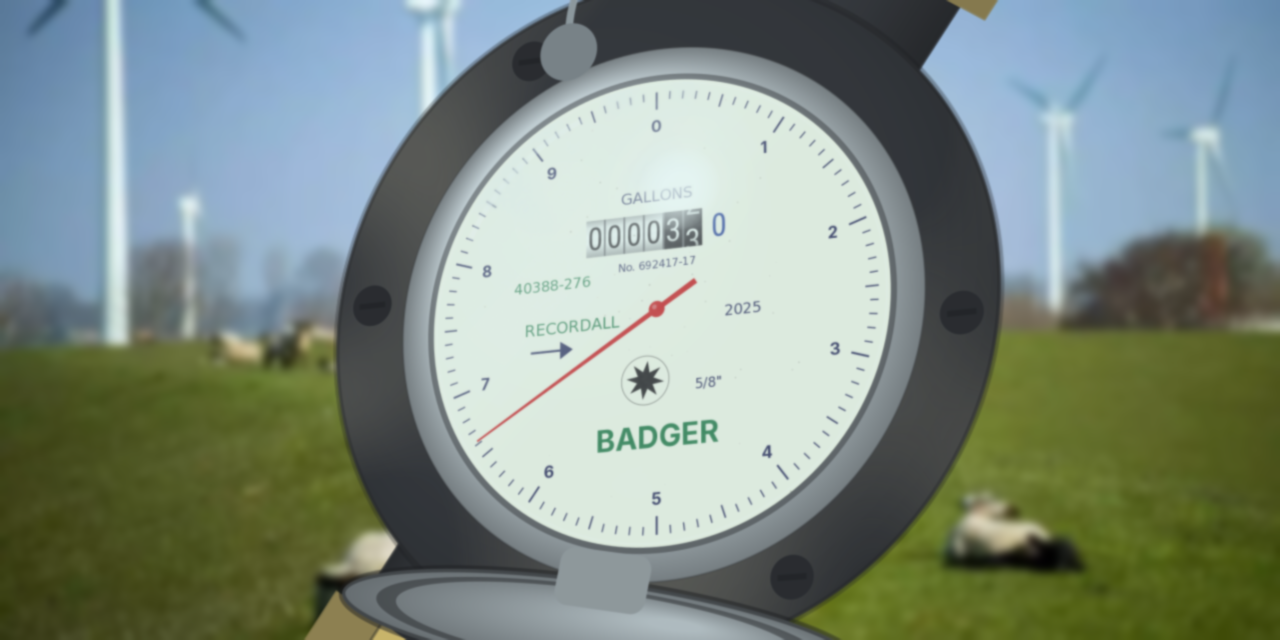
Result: 326.6; gal
